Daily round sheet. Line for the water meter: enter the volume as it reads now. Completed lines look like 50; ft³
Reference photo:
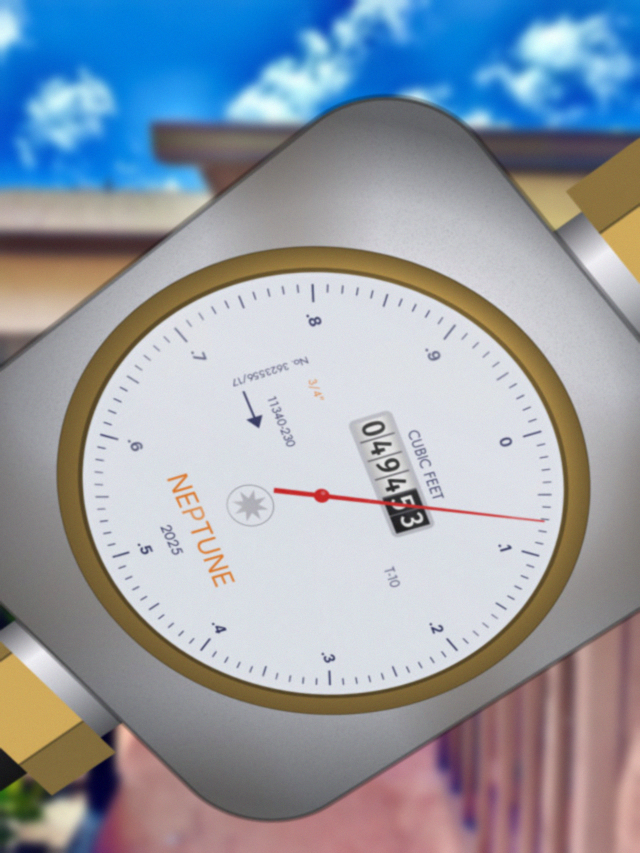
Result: 49453.07; ft³
